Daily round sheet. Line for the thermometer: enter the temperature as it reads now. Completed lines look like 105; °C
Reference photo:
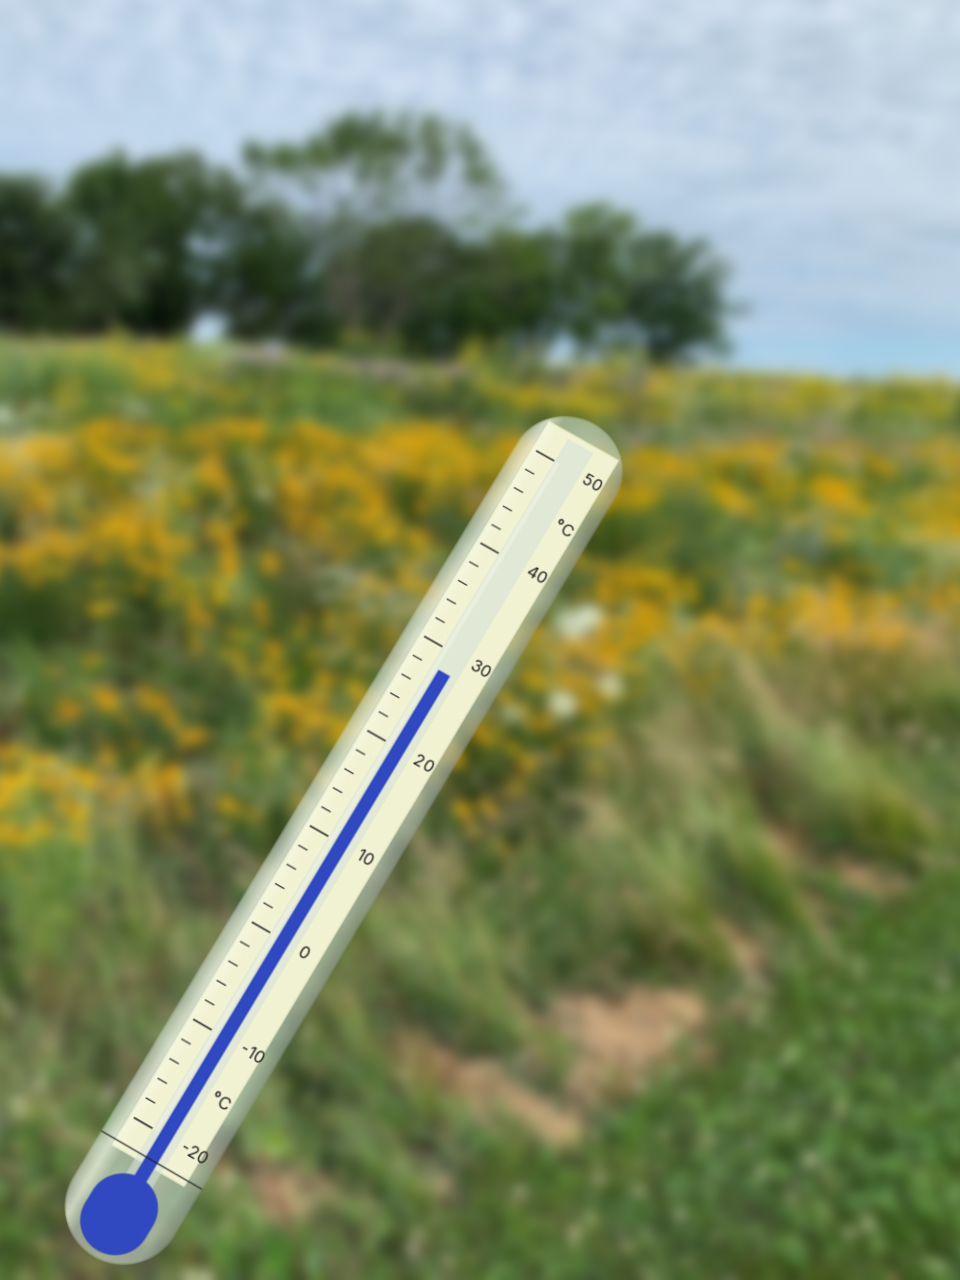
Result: 28; °C
